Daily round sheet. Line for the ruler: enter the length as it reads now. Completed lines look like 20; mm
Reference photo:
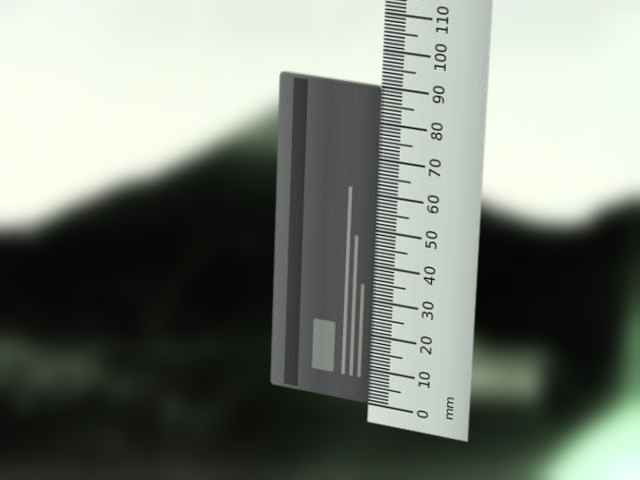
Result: 90; mm
